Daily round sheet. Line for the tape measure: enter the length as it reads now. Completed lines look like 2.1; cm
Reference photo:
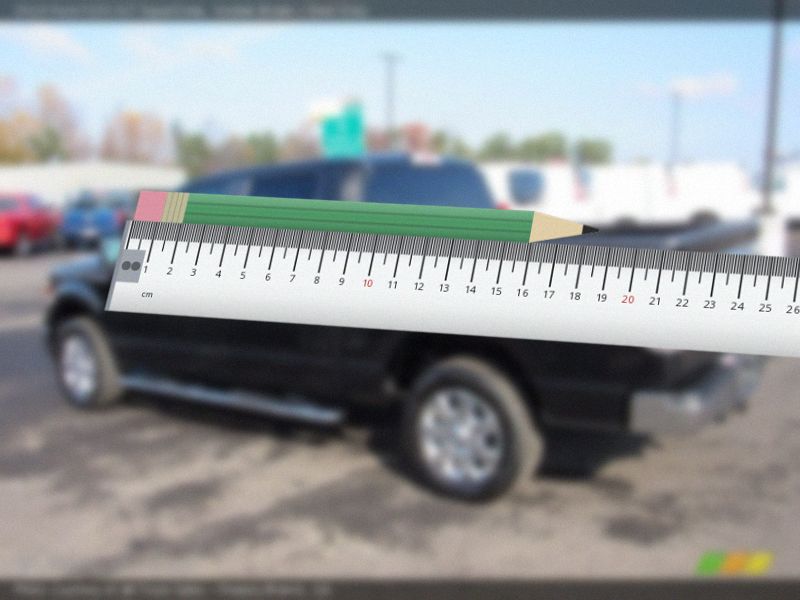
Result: 18.5; cm
